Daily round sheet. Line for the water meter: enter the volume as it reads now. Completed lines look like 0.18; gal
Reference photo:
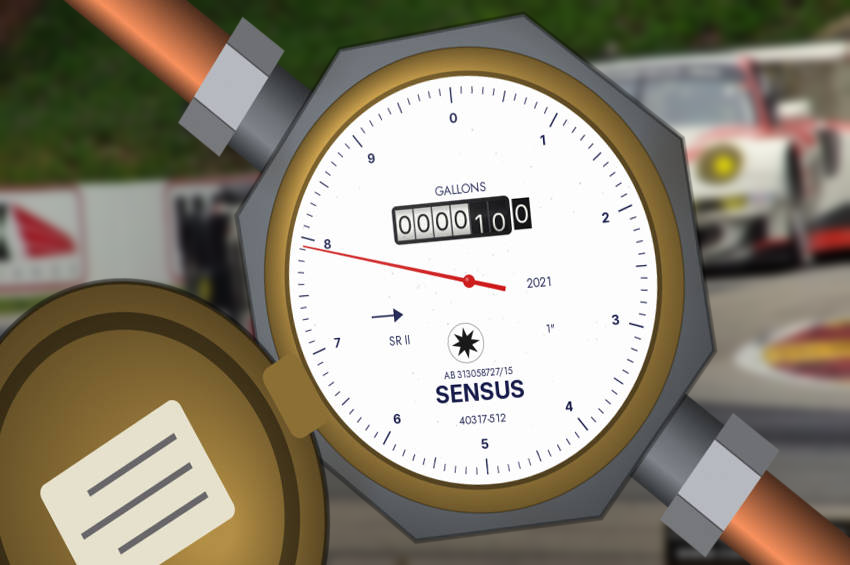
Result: 97.9; gal
